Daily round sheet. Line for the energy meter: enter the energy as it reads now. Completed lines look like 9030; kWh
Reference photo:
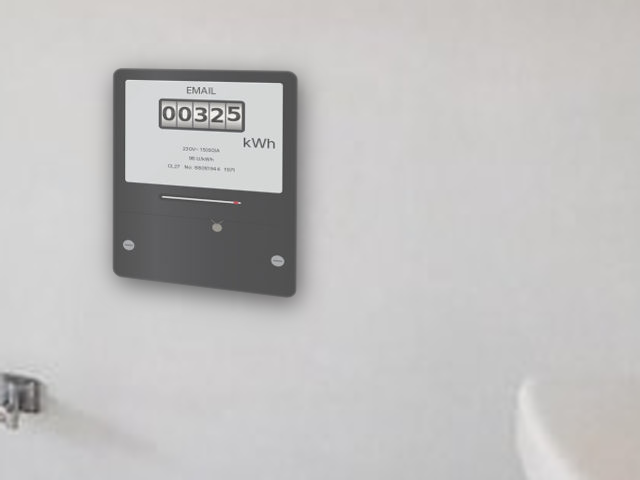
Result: 325; kWh
